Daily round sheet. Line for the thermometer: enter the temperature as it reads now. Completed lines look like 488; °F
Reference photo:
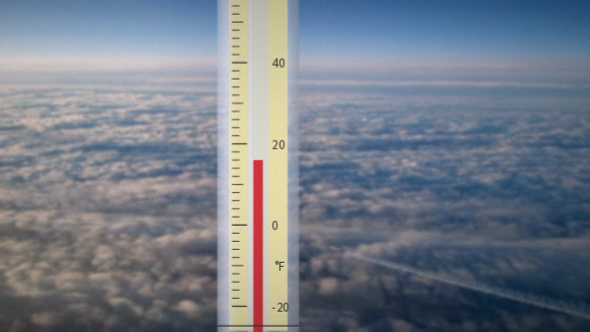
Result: 16; °F
